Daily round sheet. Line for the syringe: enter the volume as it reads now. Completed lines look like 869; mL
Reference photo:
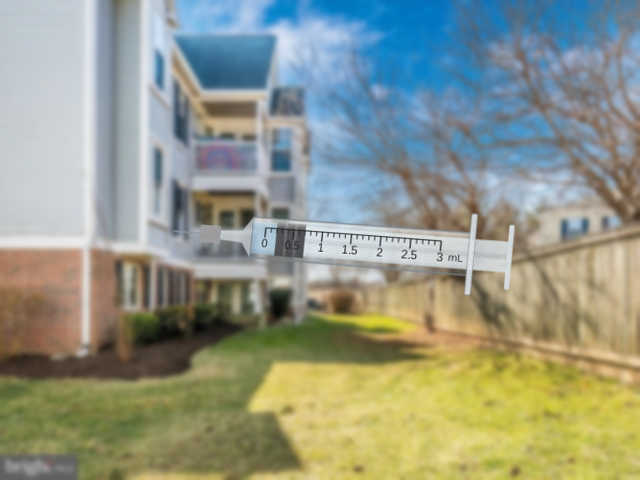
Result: 0.2; mL
